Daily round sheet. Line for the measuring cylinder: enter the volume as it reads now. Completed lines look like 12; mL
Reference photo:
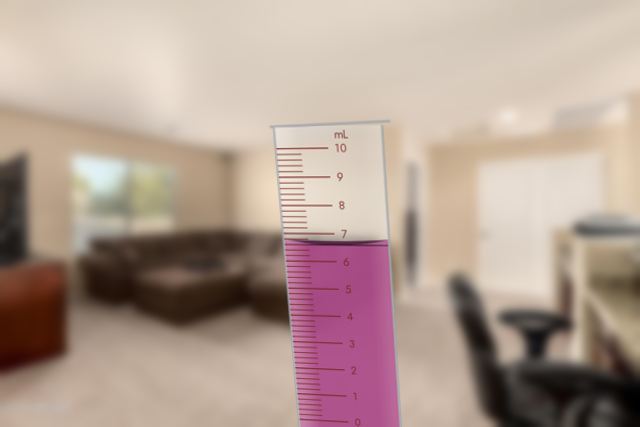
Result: 6.6; mL
